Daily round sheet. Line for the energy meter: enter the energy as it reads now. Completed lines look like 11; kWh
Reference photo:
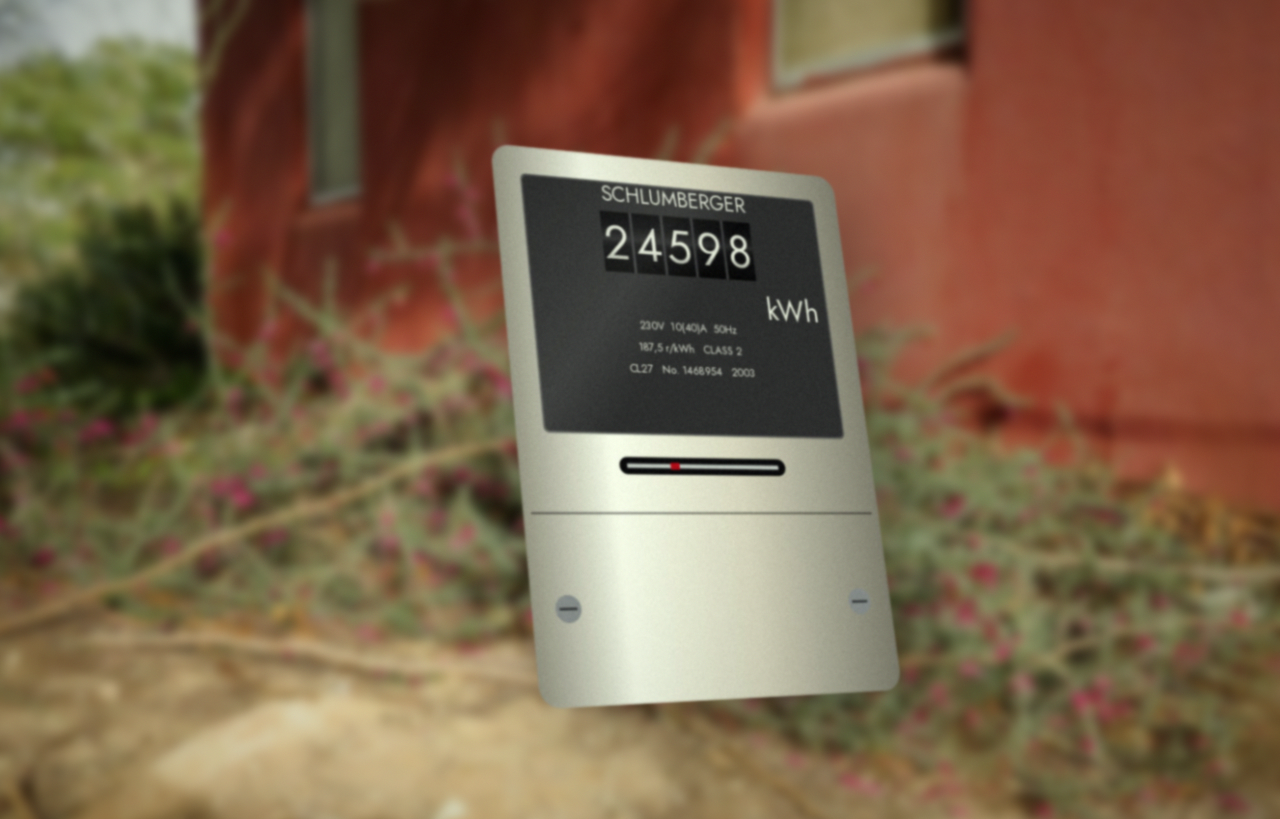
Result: 24598; kWh
